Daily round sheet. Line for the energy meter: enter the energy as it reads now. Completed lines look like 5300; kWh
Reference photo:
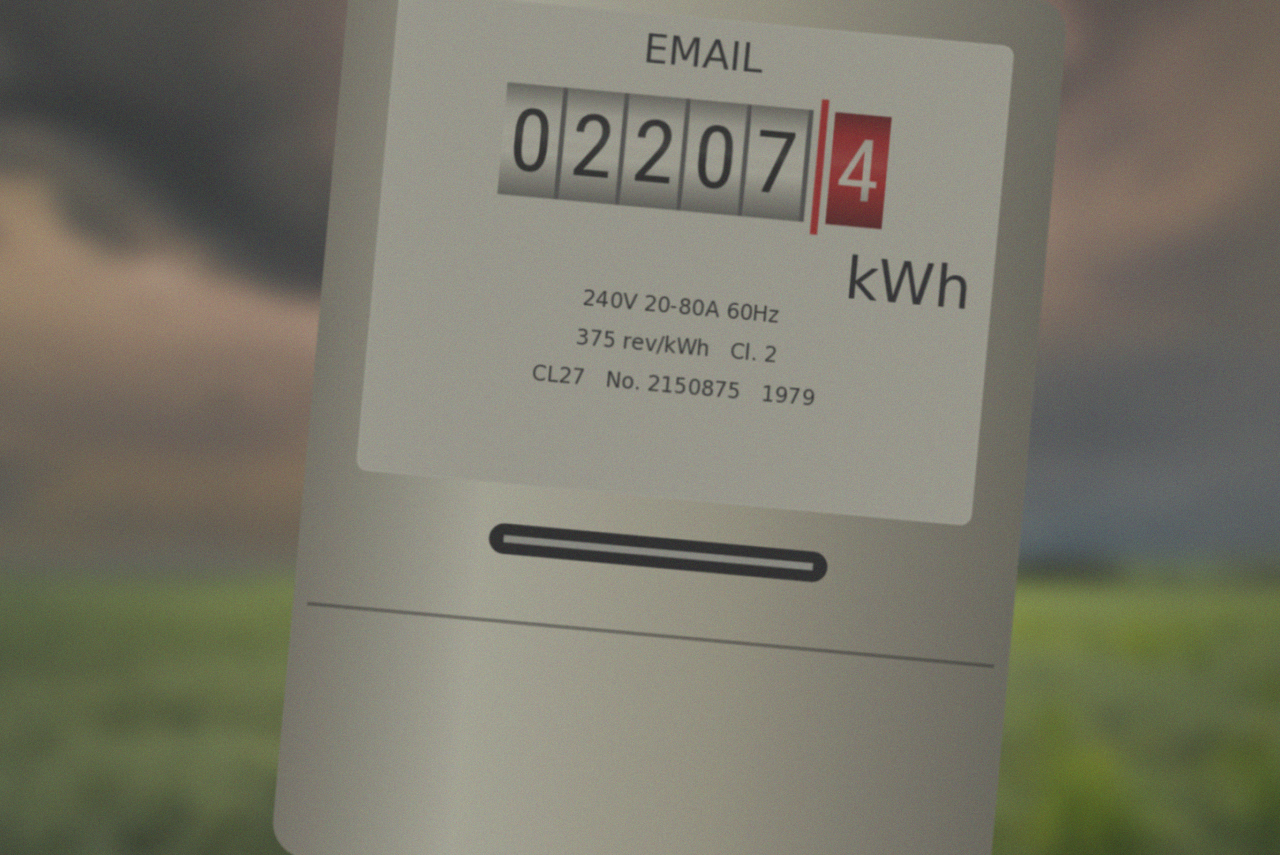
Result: 2207.4; kWh
